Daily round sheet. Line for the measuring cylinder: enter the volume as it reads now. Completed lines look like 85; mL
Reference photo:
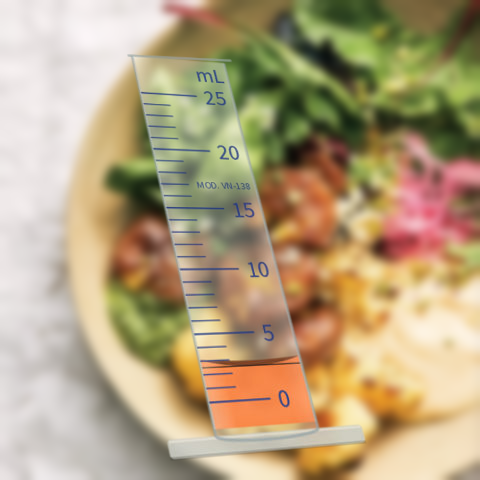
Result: 2.5; mL
